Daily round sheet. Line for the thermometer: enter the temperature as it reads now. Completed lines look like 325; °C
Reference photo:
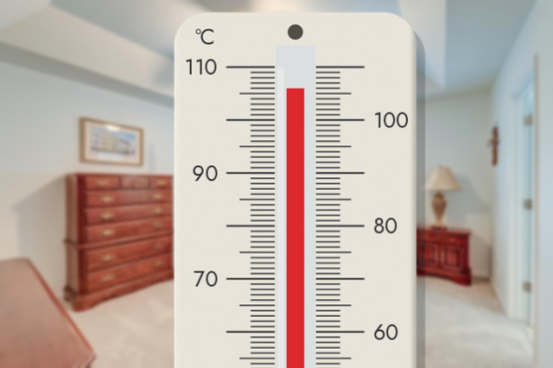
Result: 106; °C
